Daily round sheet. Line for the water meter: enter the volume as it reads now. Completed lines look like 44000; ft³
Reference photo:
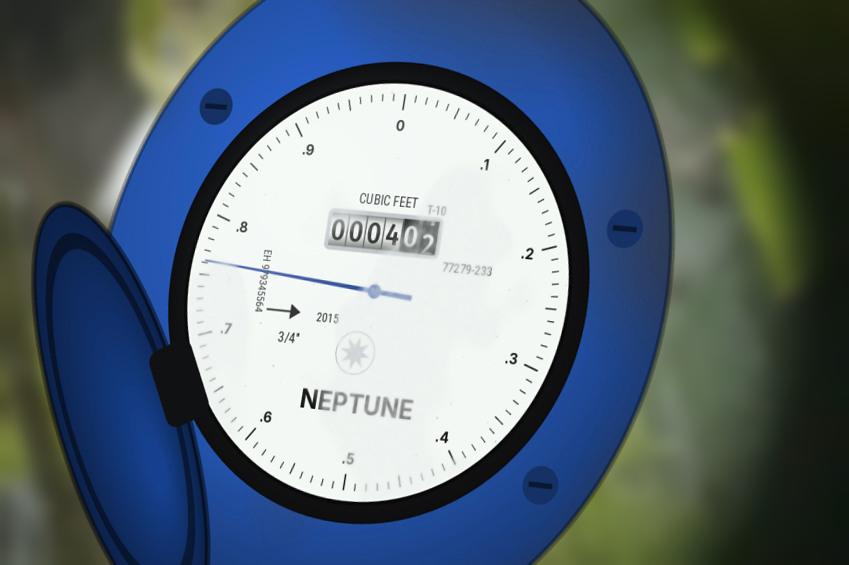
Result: 401.76; ft³
